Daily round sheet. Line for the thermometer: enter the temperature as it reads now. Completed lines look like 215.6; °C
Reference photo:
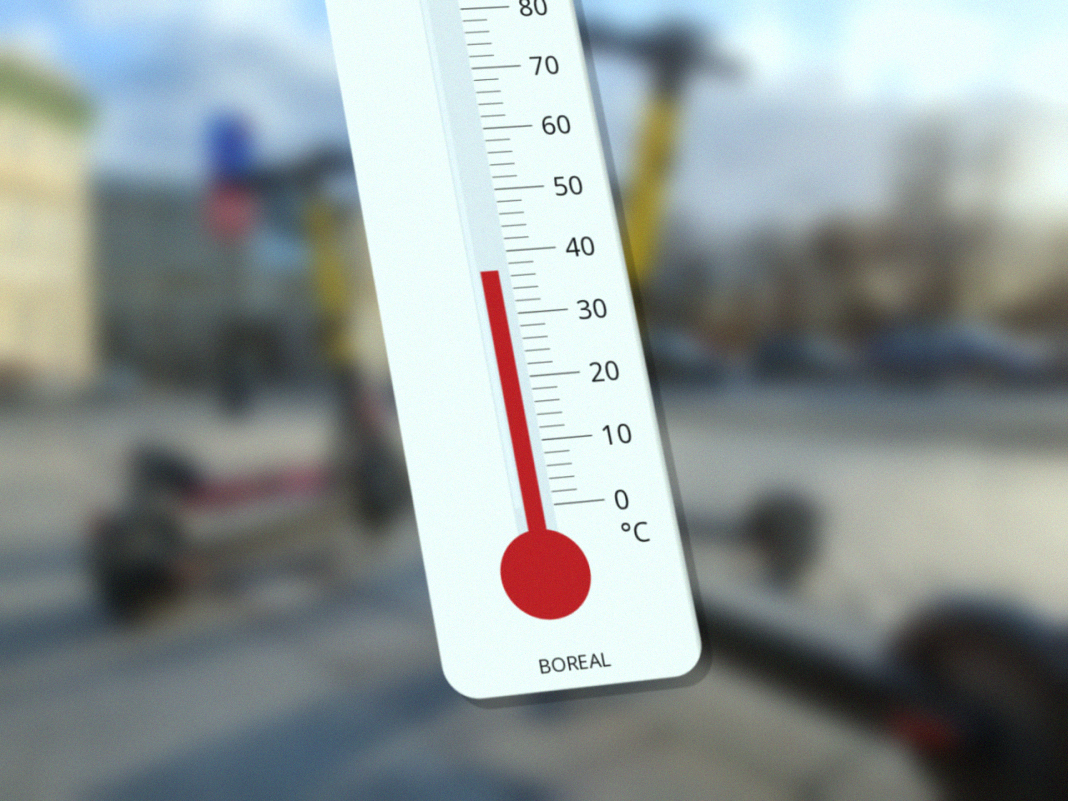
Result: 37; °C
